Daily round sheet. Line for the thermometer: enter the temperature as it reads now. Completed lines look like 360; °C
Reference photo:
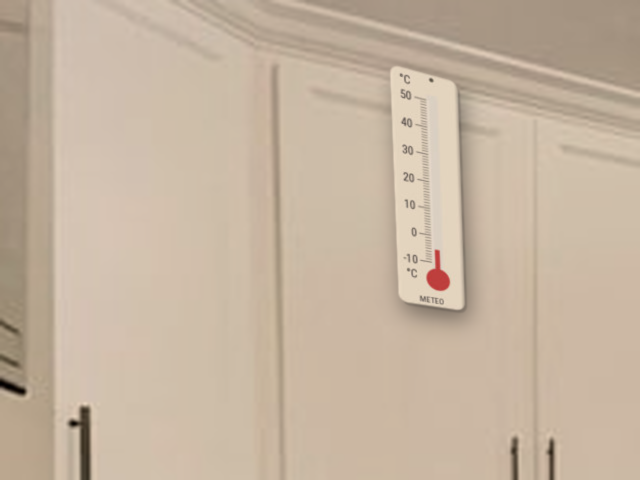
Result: -5; °C
